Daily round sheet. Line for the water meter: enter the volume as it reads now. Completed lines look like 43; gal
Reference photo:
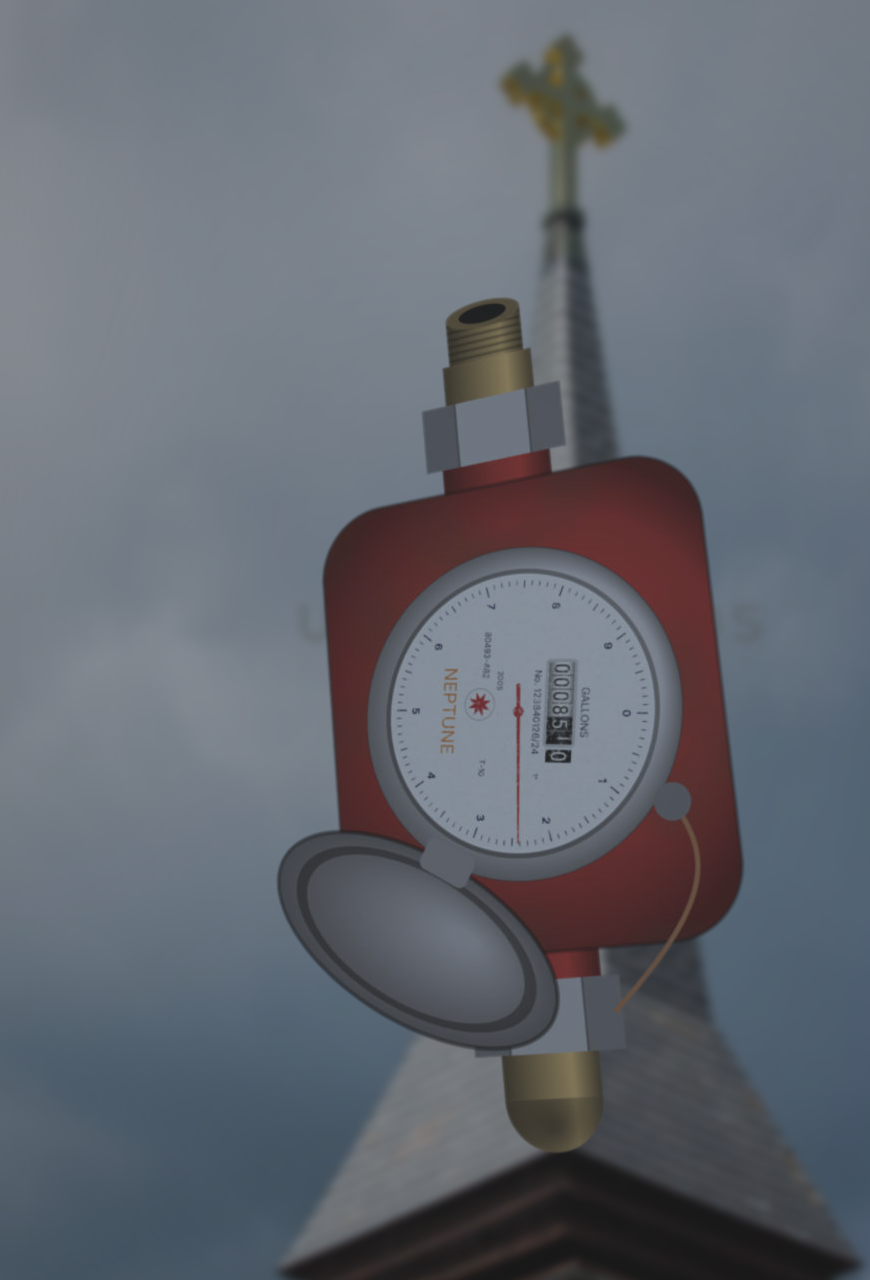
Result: 8512.4; gal
